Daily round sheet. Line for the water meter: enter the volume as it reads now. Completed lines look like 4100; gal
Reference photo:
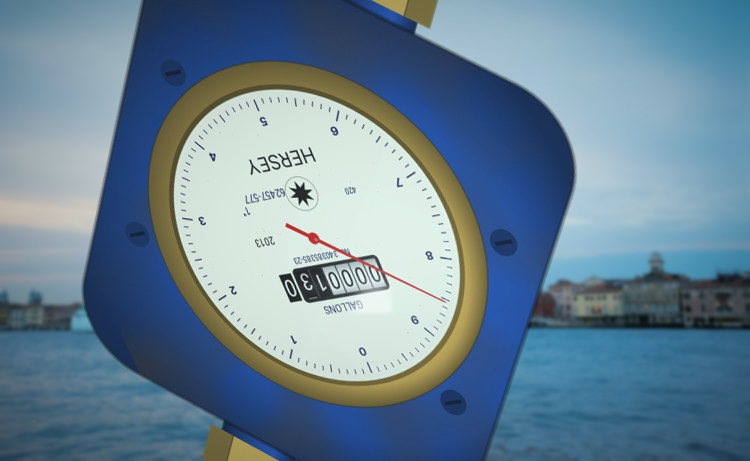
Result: 128.5; gal
